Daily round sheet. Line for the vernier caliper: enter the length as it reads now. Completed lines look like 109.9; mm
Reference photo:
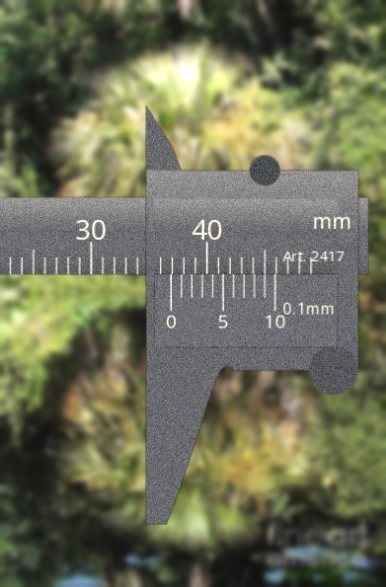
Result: 36.9; mm
